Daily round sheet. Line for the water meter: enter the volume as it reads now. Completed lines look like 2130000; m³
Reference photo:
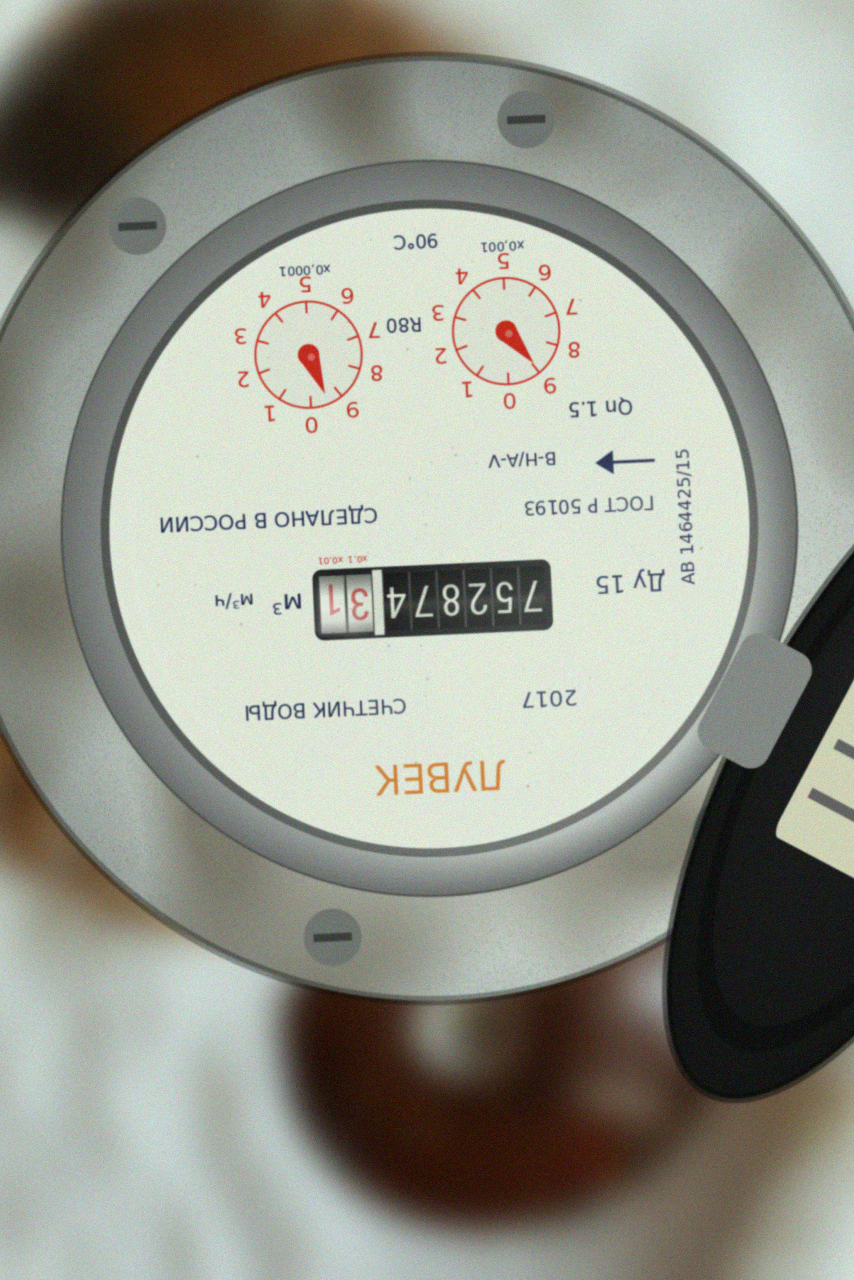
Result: 752874.3089; m³
